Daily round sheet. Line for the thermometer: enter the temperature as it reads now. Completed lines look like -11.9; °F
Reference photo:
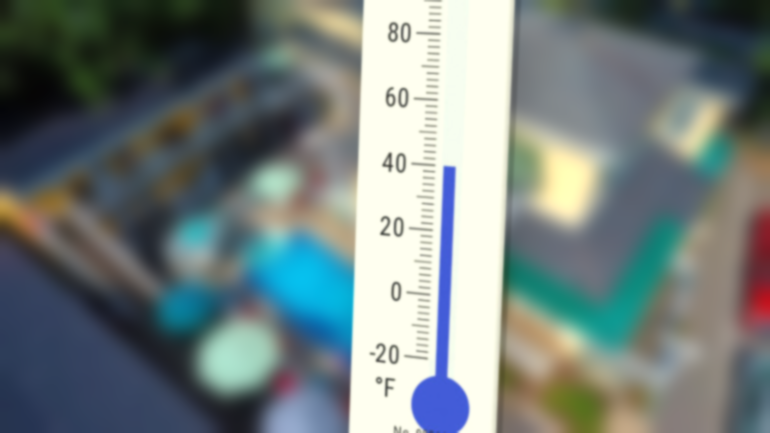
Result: 40; °F
